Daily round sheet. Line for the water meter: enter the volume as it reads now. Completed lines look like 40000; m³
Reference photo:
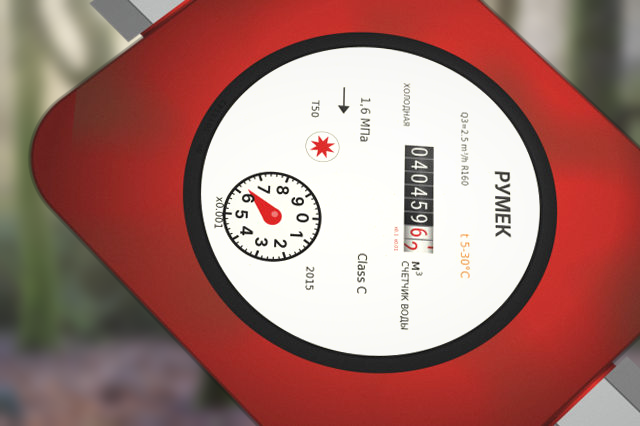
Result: 40459.616; m³
